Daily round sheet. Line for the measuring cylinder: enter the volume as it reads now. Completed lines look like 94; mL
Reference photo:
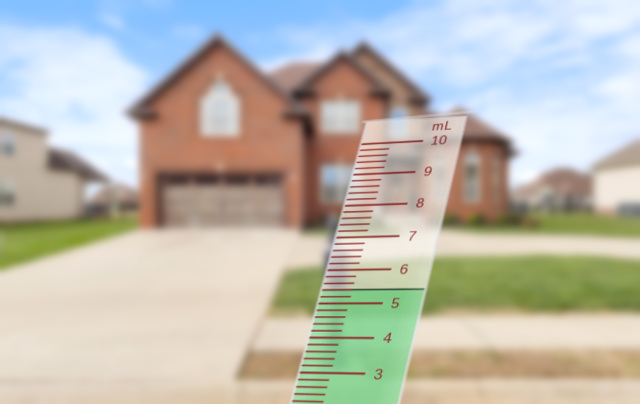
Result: 5.4; mL
